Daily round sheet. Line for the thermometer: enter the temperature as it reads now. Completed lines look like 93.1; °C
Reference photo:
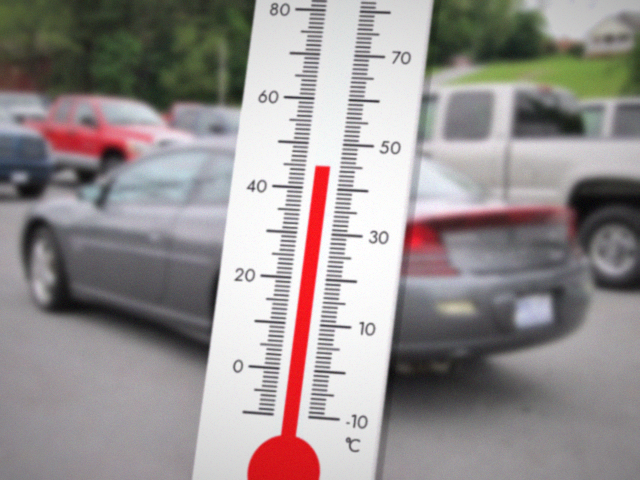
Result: 45; °C
